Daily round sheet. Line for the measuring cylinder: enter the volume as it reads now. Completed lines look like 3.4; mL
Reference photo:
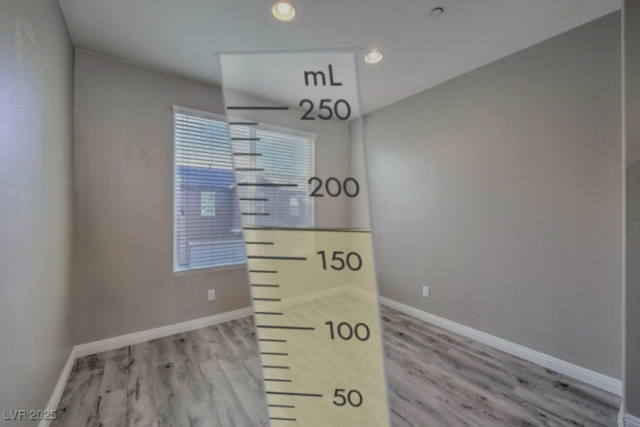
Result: 170; mL
